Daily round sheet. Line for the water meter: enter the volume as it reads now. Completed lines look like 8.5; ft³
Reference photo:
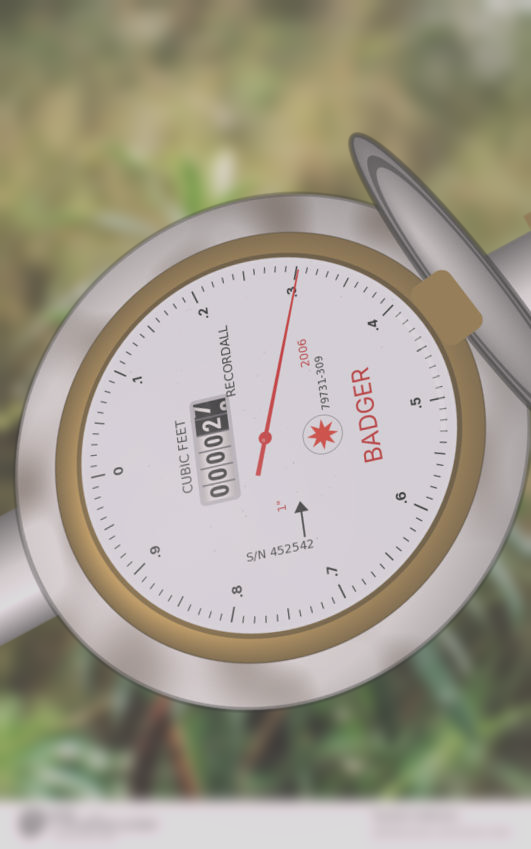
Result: 27.30; ft³
